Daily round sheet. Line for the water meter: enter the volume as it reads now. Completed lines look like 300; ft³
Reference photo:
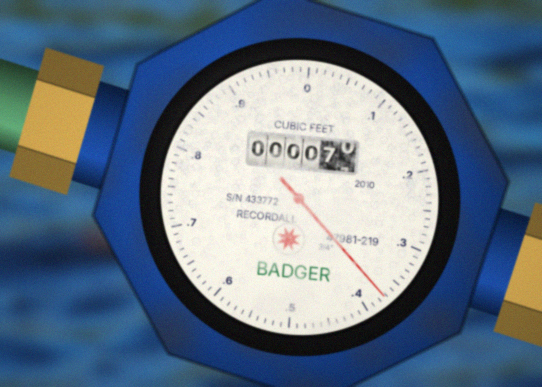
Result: 70.37; ft³
